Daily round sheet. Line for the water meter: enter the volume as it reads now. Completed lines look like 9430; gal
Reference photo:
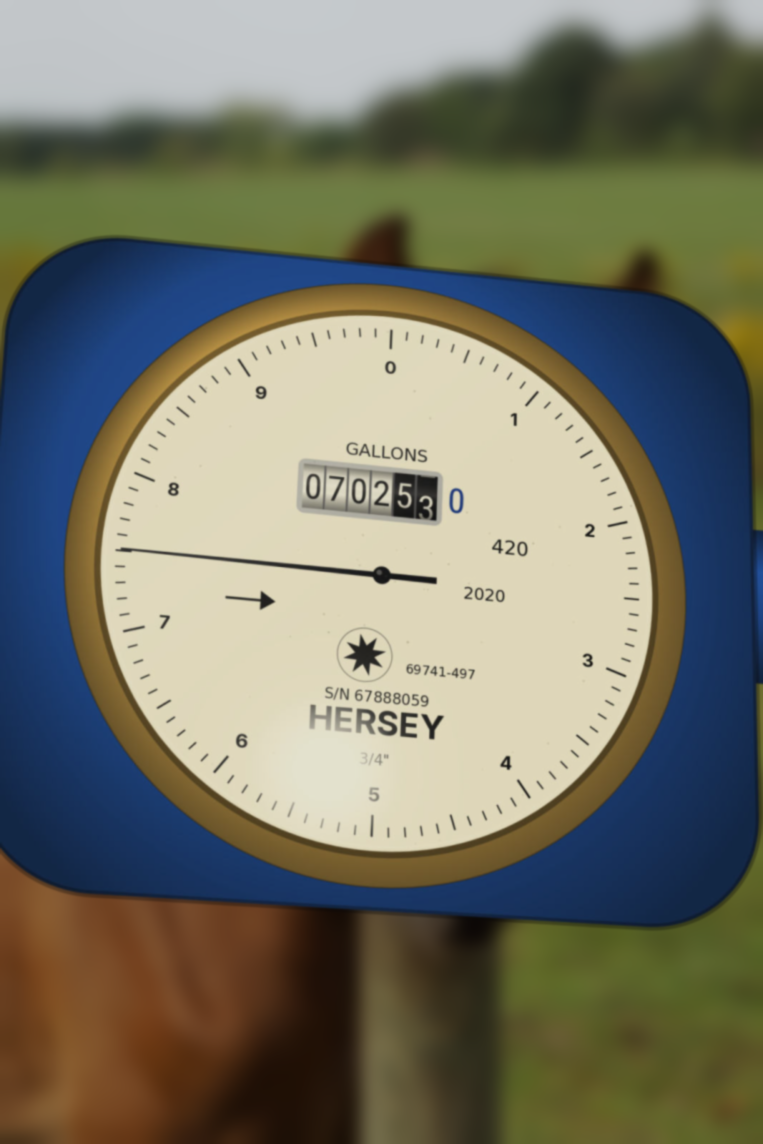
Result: 702527.5; gal
